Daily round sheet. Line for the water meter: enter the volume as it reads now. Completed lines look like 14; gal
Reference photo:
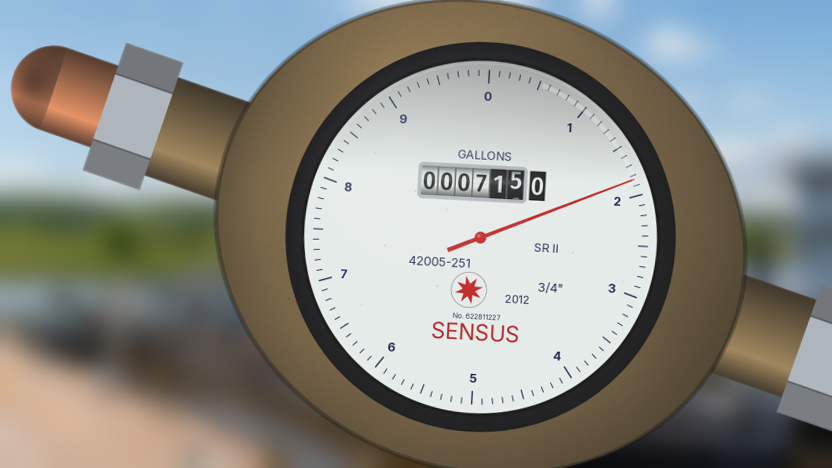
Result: 7151.8; gal
